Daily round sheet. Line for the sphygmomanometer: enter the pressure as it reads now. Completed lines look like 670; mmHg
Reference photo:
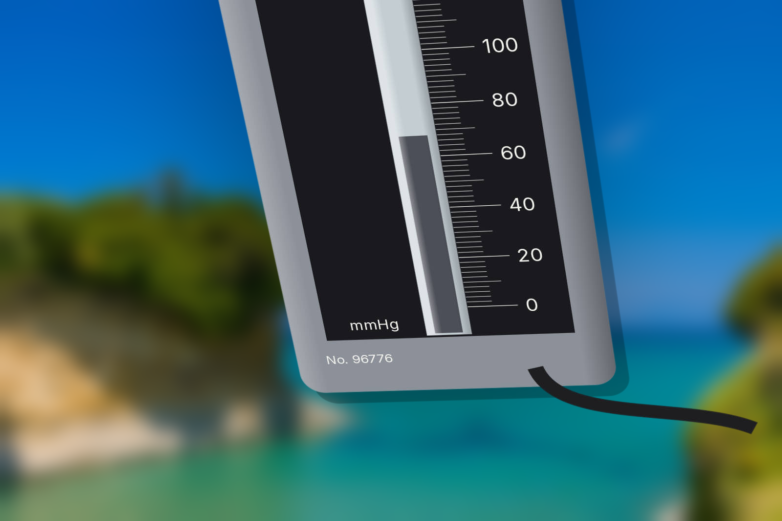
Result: 68; mmHg
